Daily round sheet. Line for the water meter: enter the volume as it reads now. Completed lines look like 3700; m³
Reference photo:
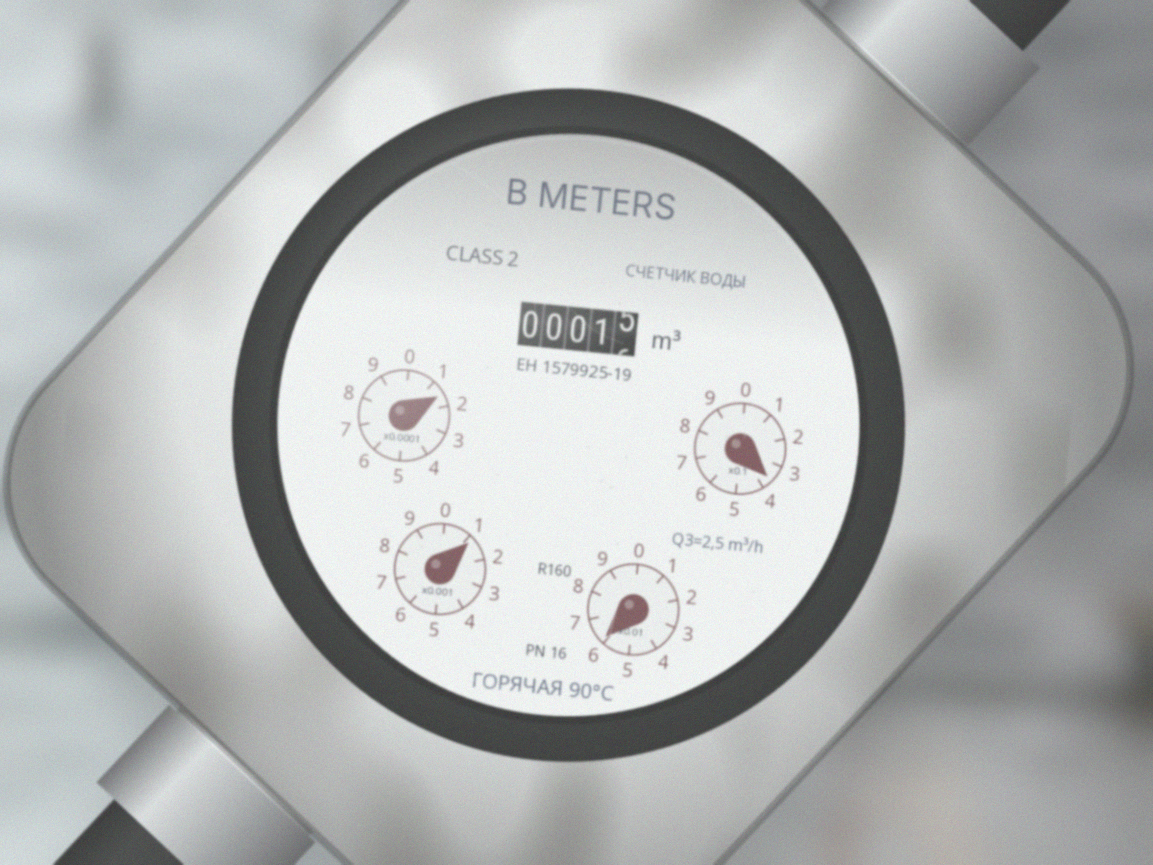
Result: 15.3611; m³
